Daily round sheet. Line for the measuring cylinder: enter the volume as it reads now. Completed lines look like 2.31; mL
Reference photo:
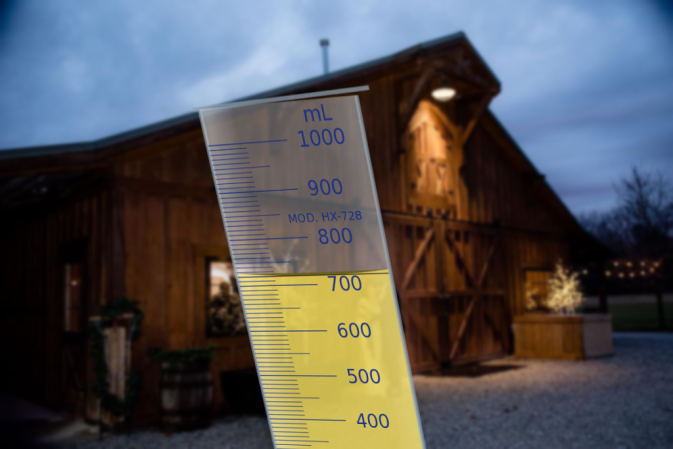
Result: 720; mL
